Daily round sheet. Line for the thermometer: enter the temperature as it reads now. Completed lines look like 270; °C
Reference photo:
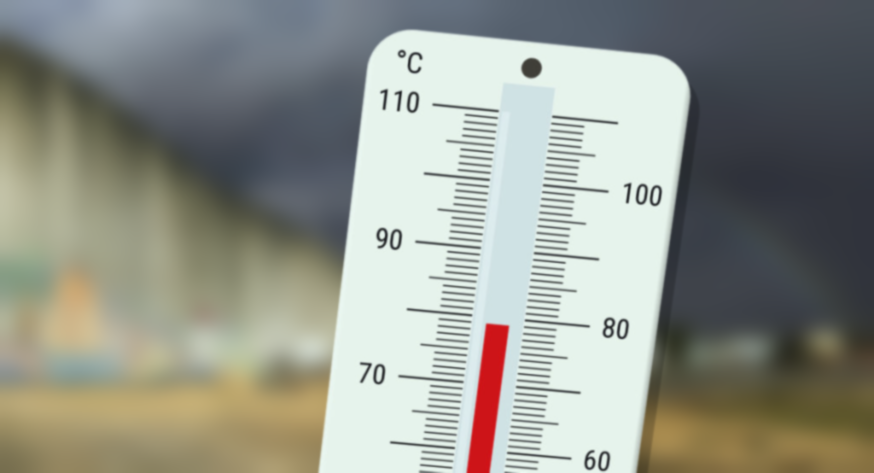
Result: 79; °C
